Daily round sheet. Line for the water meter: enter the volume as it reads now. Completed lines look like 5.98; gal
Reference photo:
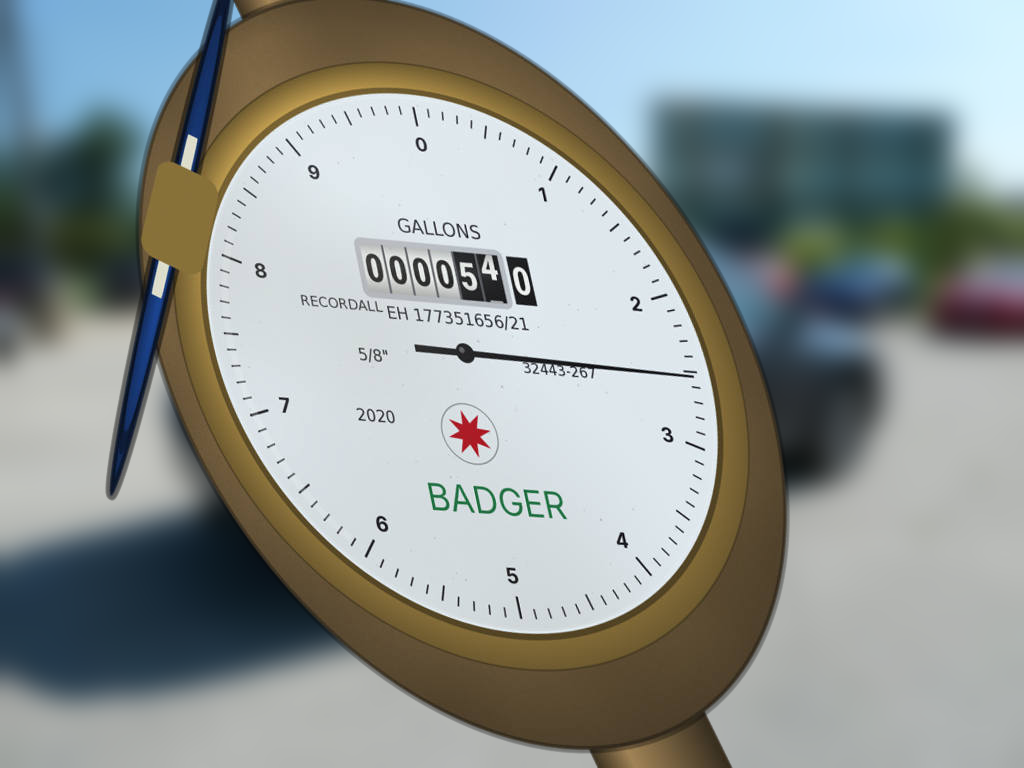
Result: 542.5; gal
